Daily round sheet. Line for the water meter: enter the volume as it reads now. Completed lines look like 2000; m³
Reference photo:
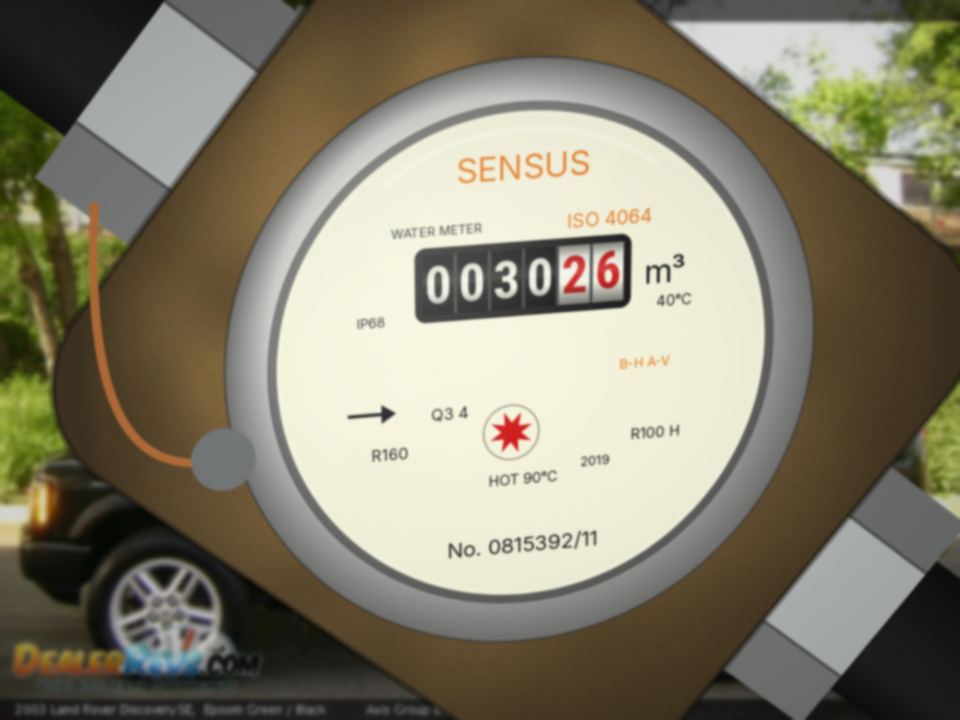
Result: 30.26; m³
